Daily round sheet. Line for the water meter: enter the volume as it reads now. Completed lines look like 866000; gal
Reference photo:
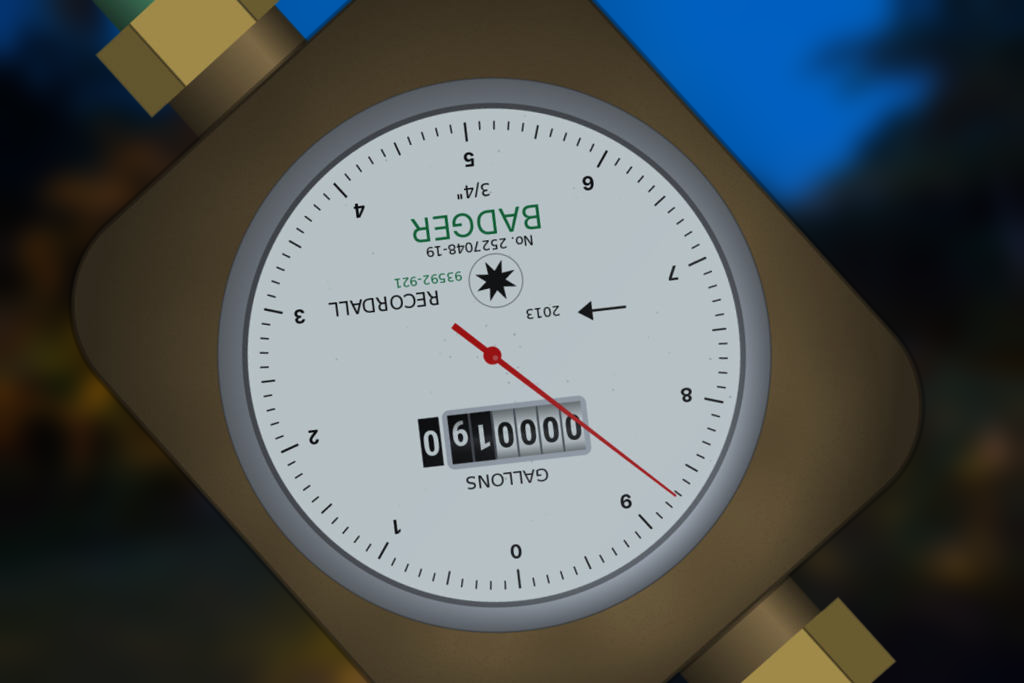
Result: 188.7; gal
